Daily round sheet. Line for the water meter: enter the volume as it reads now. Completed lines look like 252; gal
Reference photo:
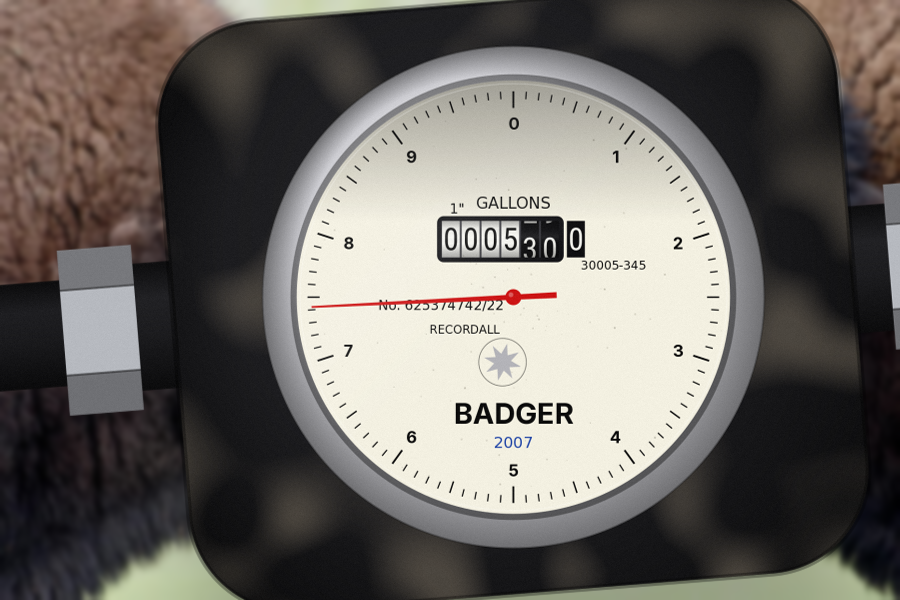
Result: 5297.4; gal
